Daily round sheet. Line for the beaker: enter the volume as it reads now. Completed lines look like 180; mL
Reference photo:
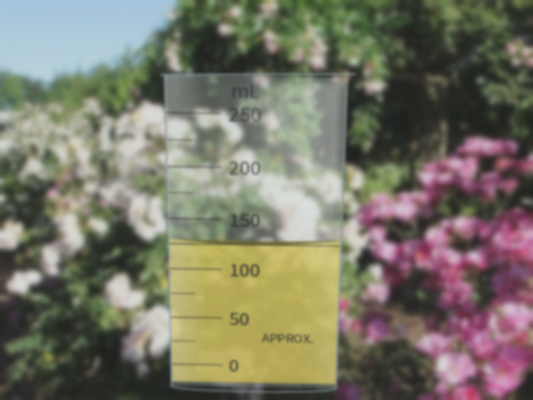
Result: 125; mL
